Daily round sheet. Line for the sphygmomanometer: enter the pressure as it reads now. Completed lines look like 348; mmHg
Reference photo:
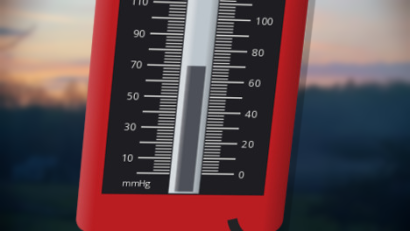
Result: 70; mmHg
